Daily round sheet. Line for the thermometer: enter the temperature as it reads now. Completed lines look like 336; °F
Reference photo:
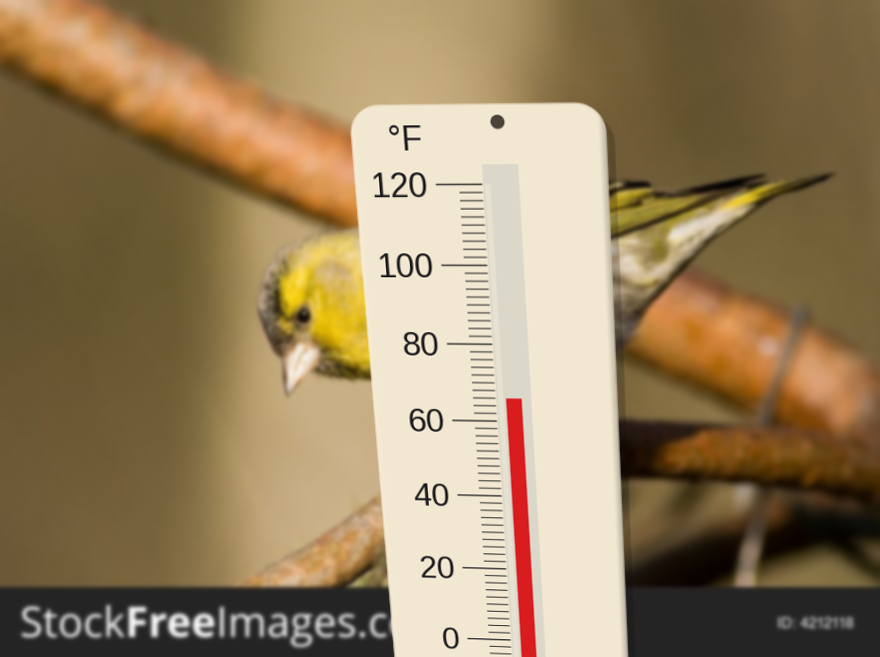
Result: 66; °F
